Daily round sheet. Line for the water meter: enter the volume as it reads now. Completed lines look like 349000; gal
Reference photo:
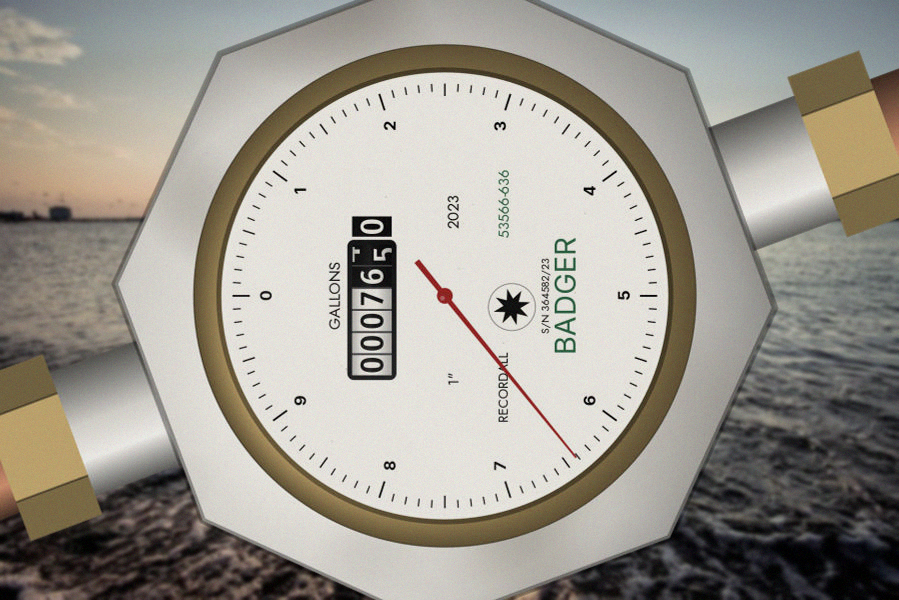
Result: 7646.4; gal
